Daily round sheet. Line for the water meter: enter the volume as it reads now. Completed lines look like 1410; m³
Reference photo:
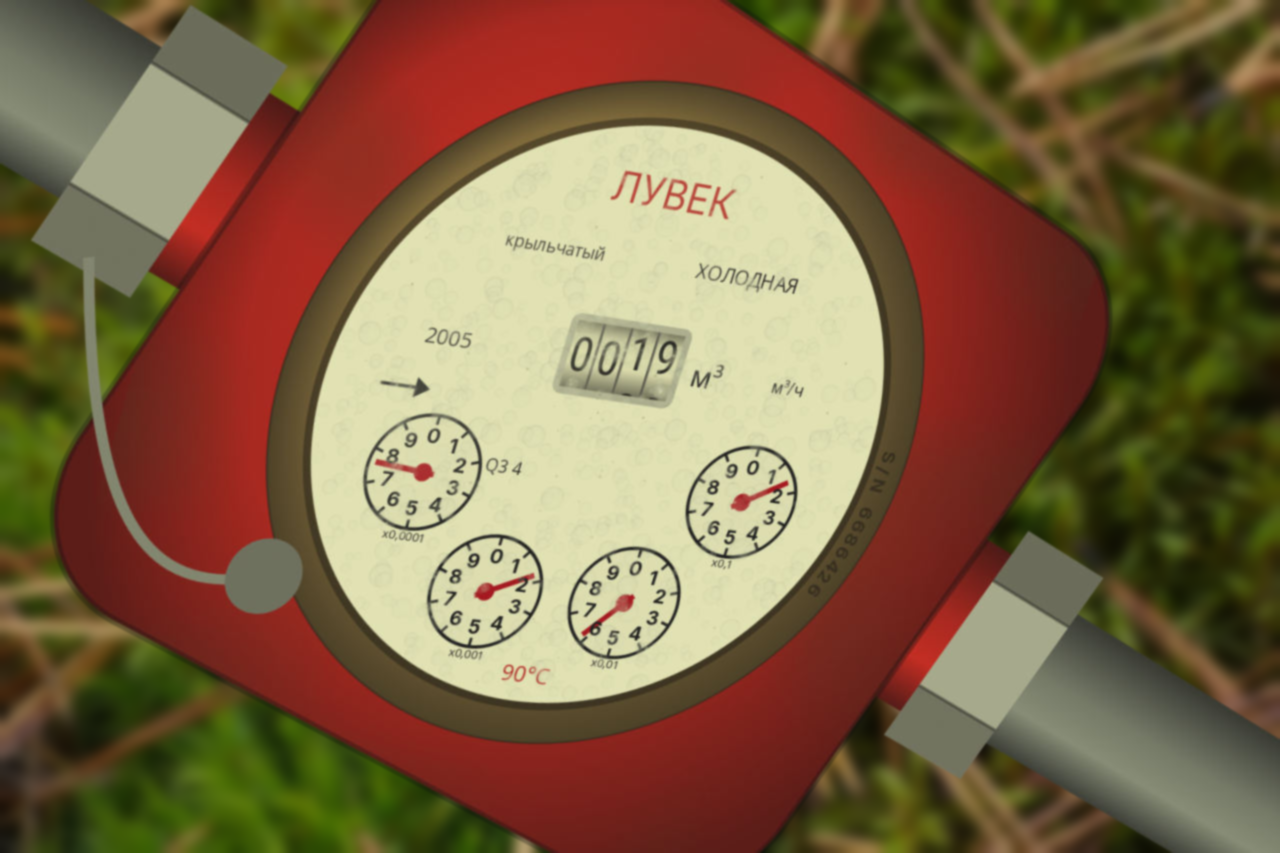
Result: 19.1617; m³
